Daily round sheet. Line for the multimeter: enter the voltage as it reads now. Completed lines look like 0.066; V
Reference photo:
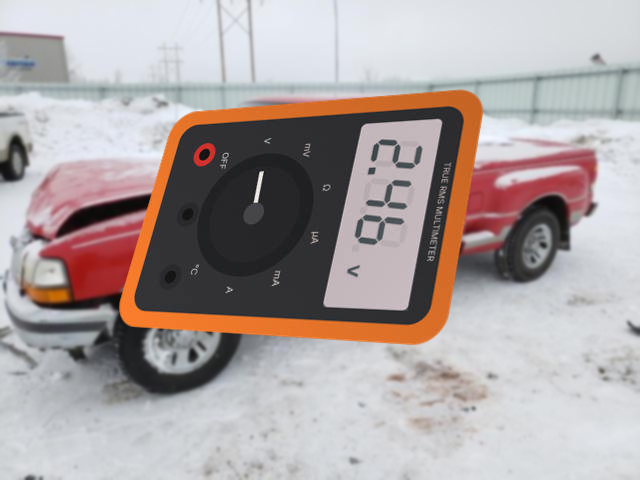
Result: 2.46; V
